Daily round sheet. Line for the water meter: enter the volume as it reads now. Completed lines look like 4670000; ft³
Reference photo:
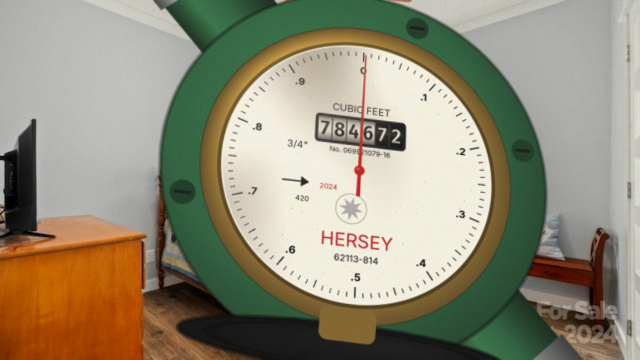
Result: 784672.00; ft³
